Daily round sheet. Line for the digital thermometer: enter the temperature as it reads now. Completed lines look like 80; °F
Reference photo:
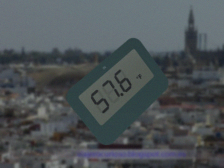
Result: 57.6; °F
